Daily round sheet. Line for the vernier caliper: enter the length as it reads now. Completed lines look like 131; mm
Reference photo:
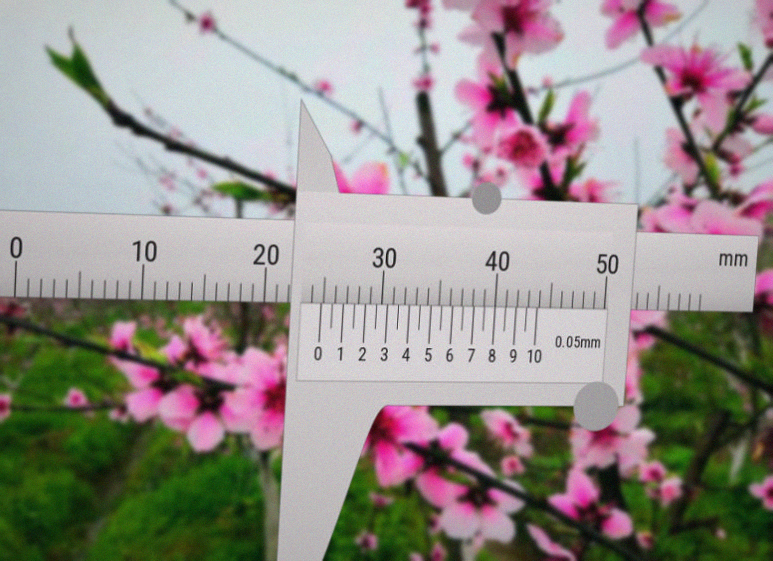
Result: 24.8; mm
